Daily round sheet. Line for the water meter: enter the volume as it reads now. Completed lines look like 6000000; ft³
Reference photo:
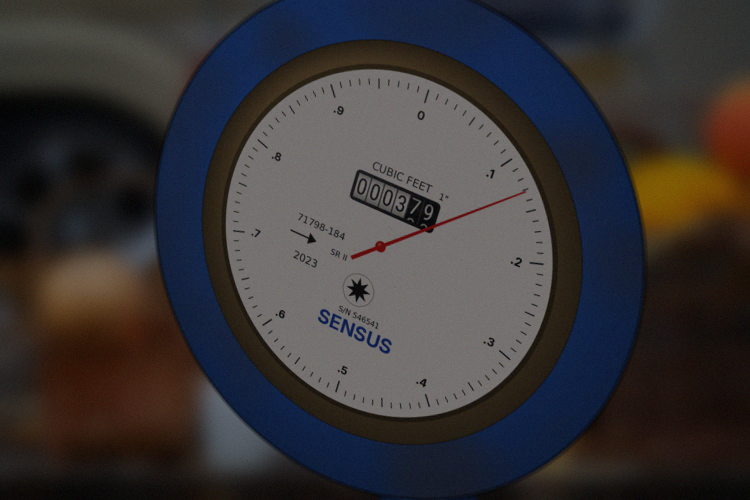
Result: 379.13; ft³
